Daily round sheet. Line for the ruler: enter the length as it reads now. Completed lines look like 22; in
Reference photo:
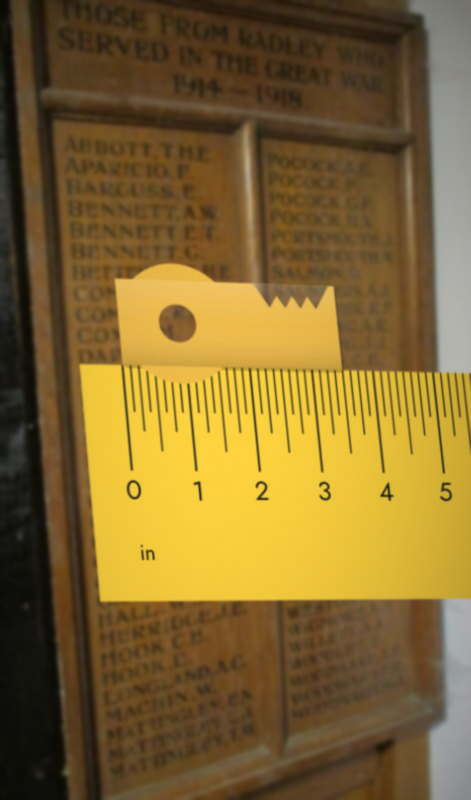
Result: 3.5; in
